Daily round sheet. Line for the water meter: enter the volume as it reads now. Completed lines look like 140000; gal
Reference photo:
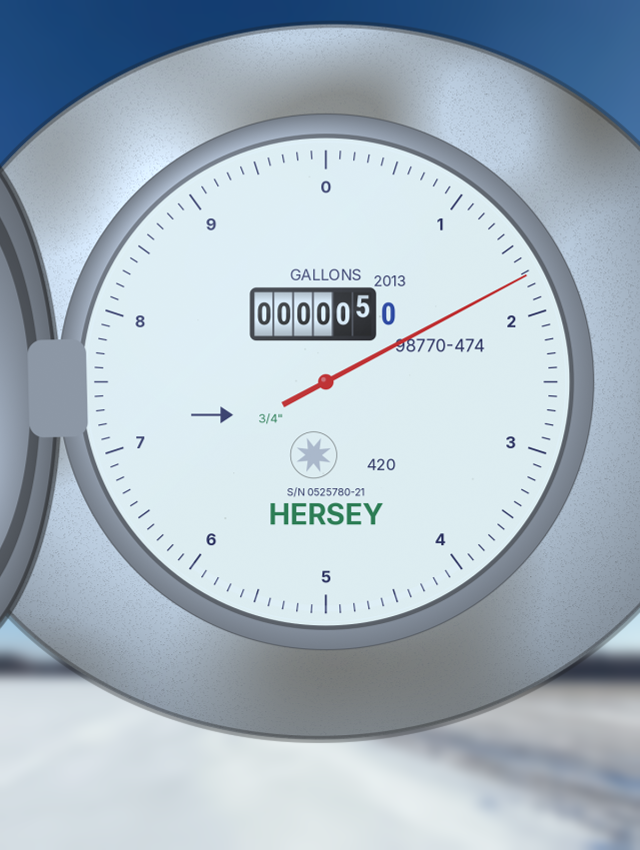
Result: 51.7; gal
